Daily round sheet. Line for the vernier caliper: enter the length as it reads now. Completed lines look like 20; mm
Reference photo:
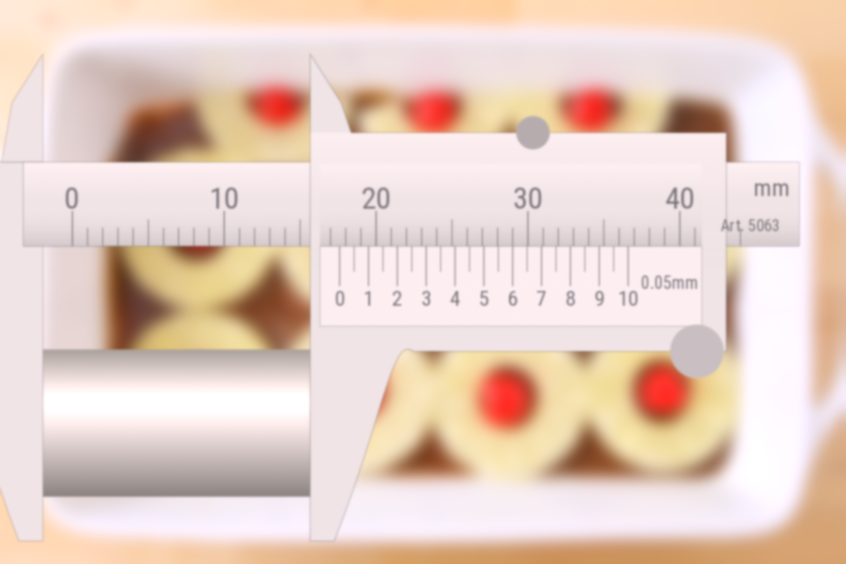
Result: 17.6; mm
